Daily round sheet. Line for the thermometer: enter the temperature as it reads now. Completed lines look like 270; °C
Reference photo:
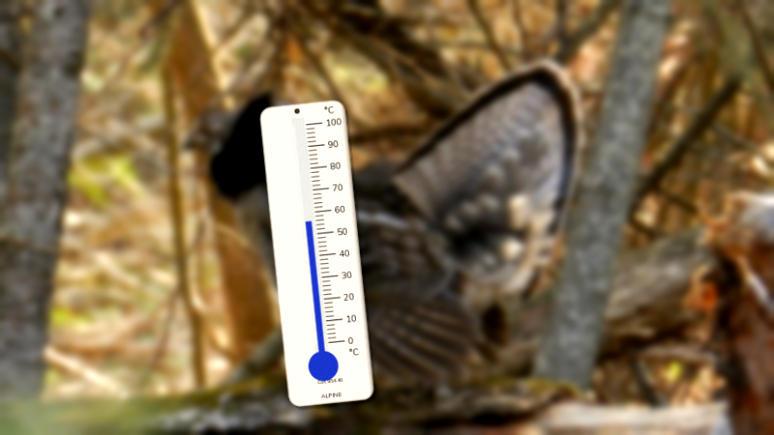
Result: 56; °C
